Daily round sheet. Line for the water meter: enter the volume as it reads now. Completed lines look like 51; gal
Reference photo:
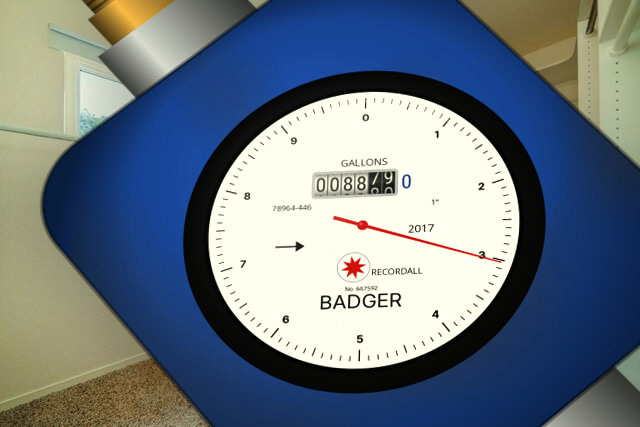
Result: 88793.0; gal
